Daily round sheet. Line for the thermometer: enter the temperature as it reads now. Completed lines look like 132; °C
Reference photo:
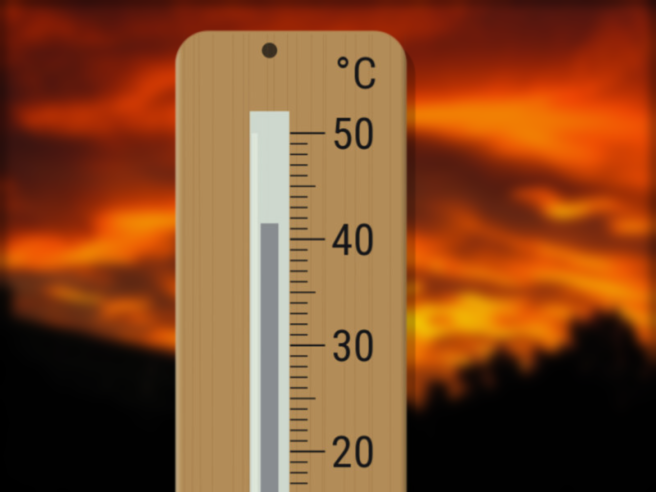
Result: 41.5; °C
